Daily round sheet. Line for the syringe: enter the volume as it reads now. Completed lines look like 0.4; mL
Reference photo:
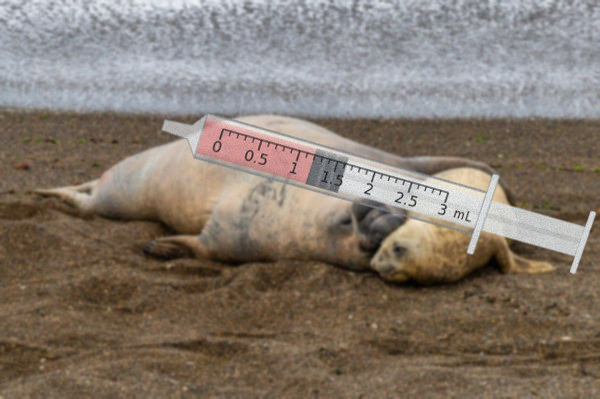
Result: 1.2; mL
